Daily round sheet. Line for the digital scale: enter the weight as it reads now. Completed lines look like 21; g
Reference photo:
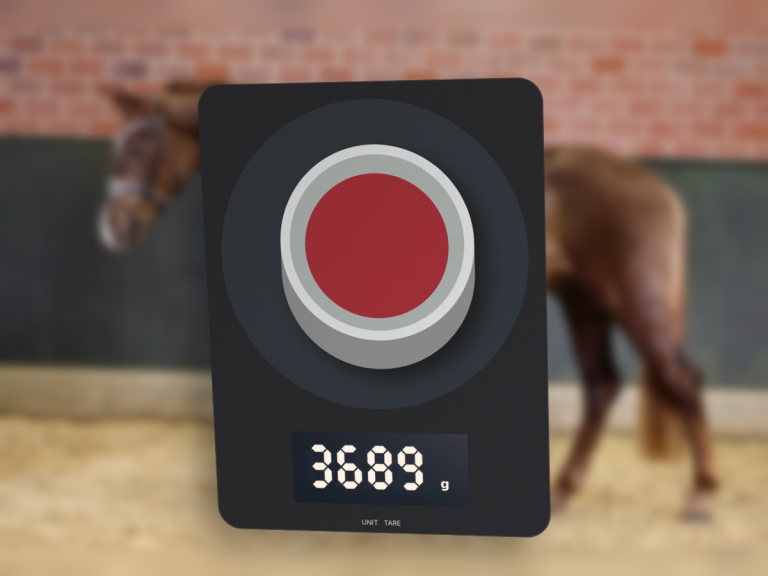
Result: 3689; g
